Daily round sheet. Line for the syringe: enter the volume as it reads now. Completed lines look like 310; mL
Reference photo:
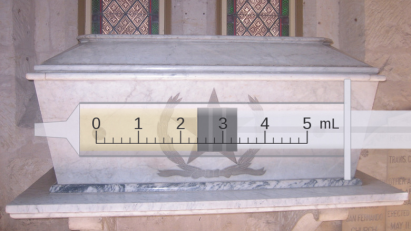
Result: 2.4; mL
